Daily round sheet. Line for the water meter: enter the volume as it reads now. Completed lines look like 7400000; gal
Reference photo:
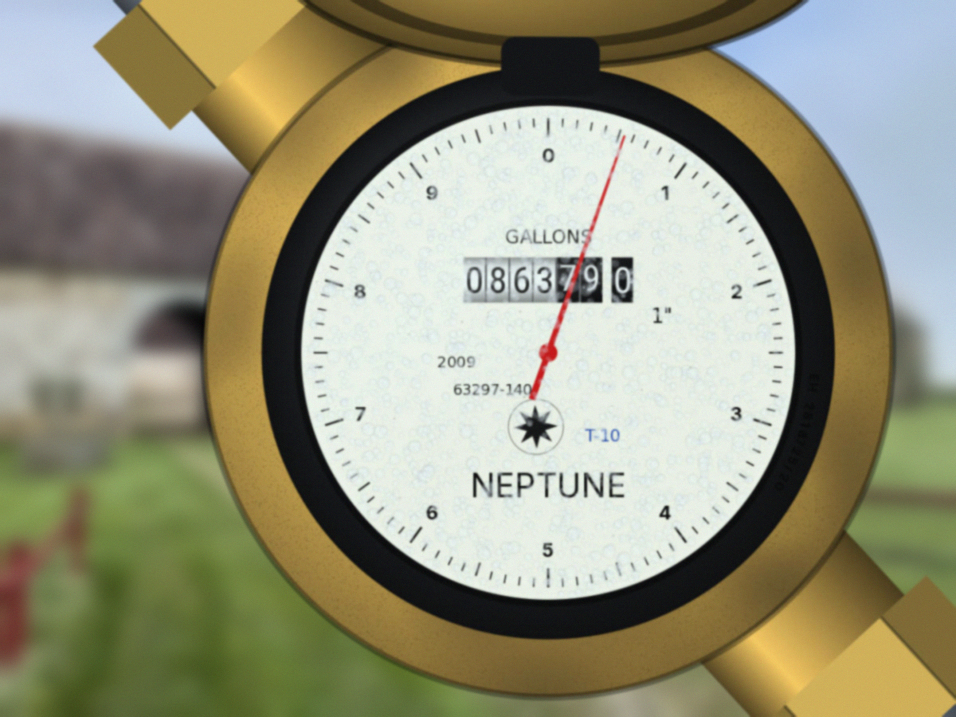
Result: 863790.5; gal
